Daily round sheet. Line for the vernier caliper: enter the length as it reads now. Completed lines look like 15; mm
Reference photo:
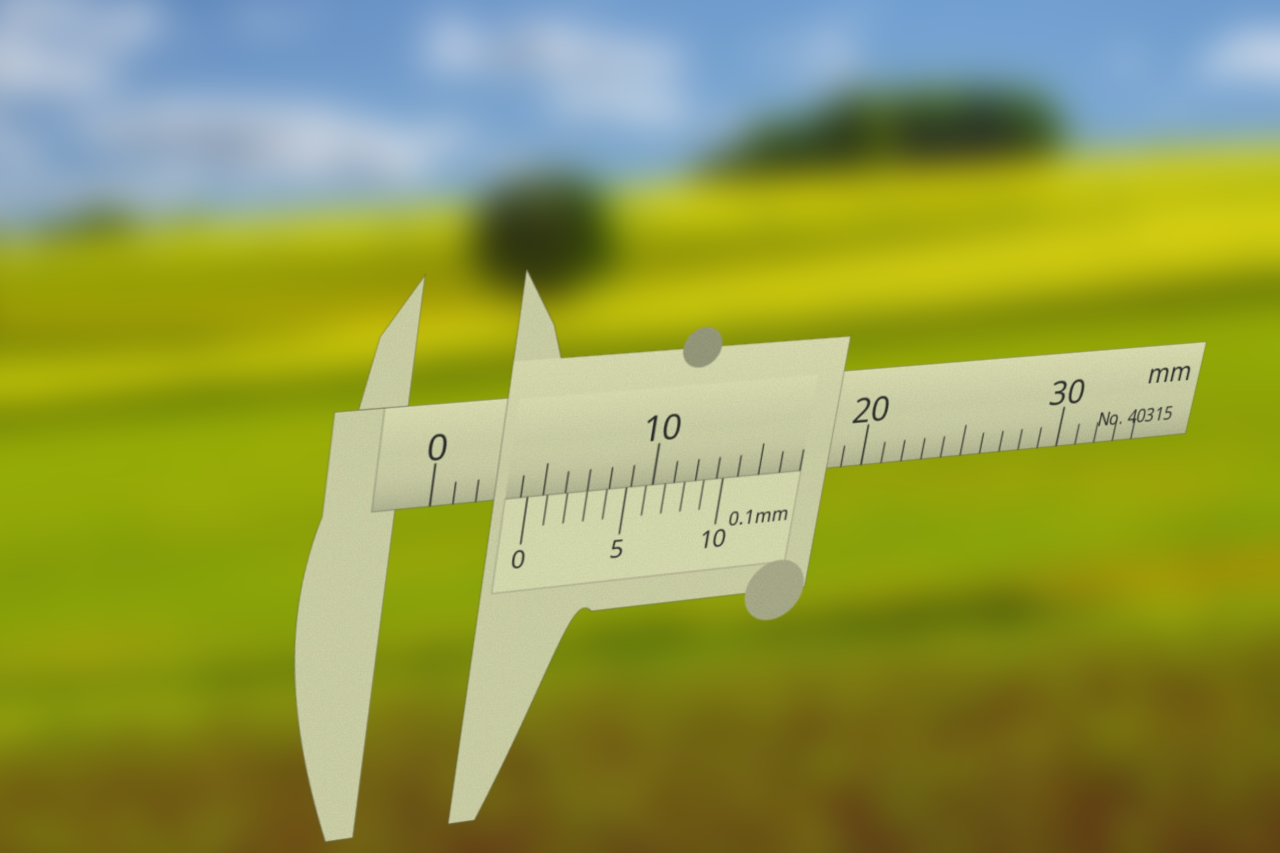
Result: 4.3; mm
